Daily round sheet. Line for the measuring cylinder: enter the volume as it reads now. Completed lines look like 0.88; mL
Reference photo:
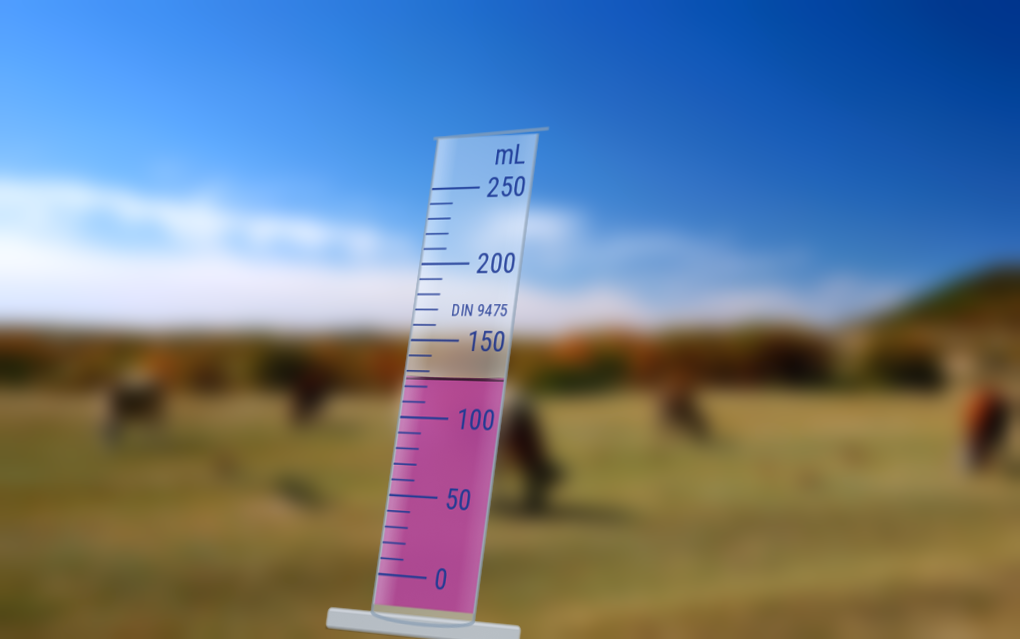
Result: 125; mL
